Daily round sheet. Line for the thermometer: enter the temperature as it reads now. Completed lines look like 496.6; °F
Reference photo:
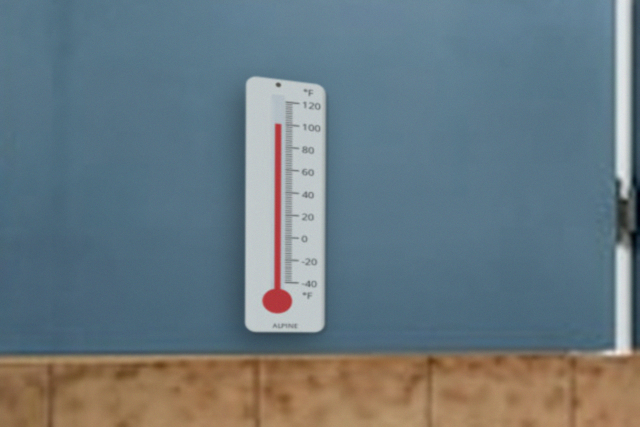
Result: 100; °F
